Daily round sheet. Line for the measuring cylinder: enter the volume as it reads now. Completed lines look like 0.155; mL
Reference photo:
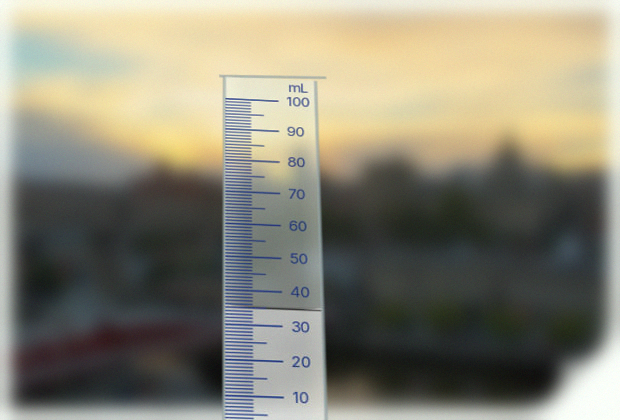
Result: 35; mL
